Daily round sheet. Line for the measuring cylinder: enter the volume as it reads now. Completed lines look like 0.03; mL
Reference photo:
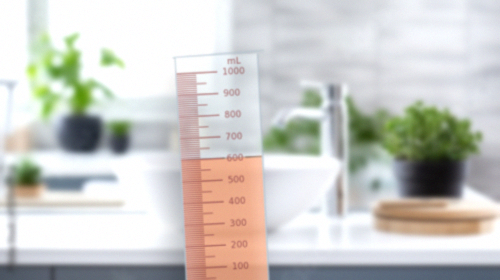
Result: 600; mL
